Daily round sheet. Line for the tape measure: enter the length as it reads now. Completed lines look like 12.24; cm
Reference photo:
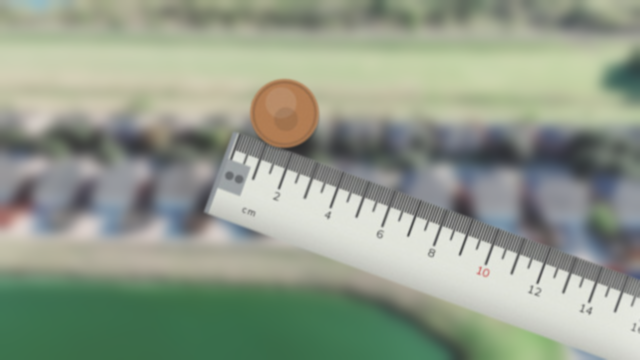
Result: 2.5; cm
